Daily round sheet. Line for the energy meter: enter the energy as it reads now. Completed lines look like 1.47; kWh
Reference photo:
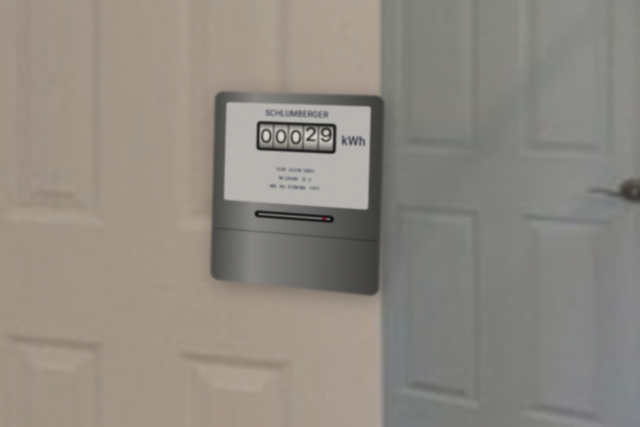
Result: 29; kWh
